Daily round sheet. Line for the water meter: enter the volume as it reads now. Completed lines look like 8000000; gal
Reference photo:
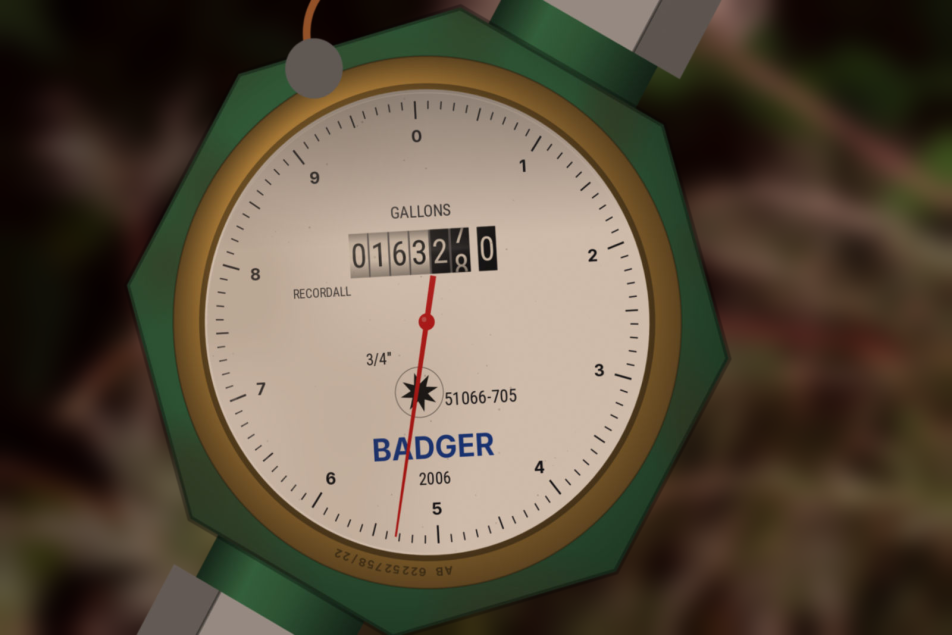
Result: 163275.3; gal
